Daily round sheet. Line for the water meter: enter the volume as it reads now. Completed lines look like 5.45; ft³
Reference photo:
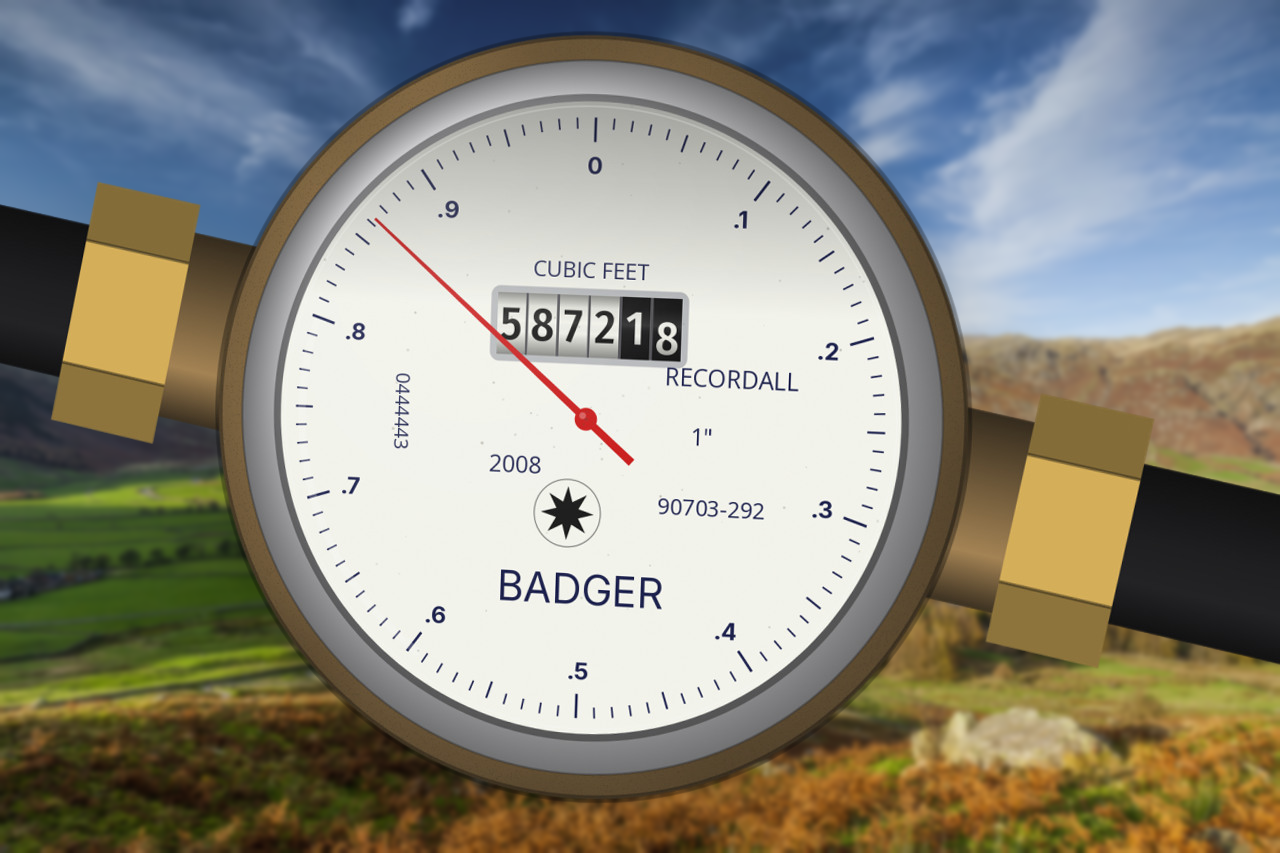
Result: 587217.86; ft³
